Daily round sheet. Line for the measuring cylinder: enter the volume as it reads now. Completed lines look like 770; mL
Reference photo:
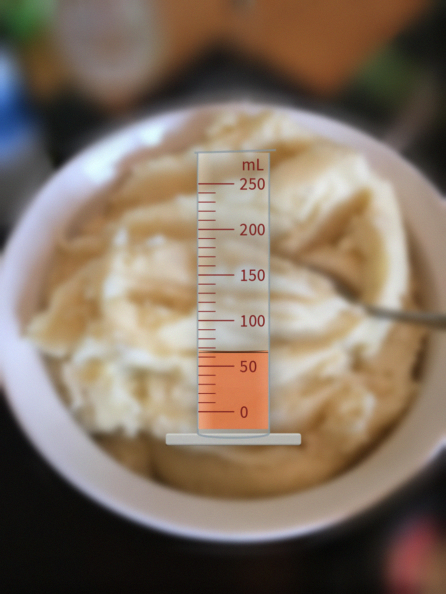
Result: 65; mL
